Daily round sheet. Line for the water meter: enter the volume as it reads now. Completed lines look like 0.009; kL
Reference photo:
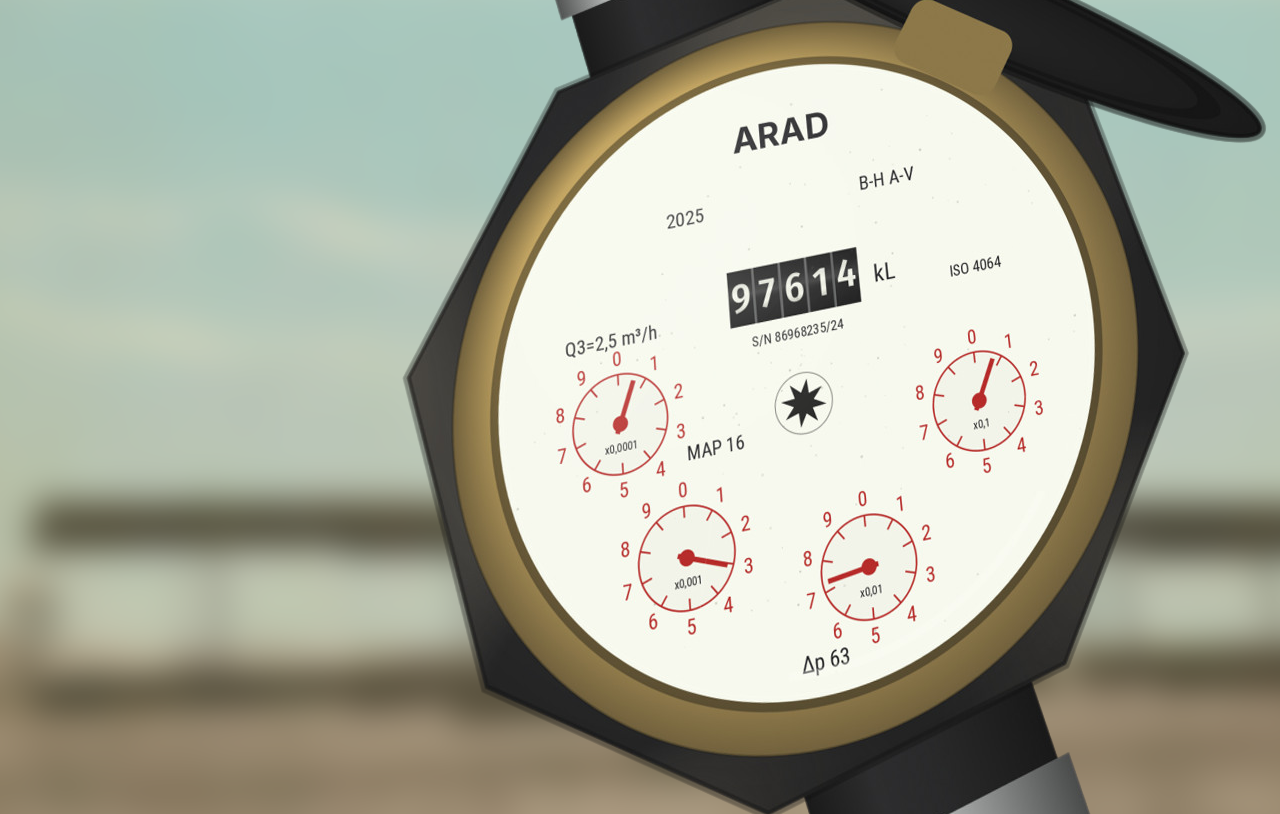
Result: 97614.0730; kL
